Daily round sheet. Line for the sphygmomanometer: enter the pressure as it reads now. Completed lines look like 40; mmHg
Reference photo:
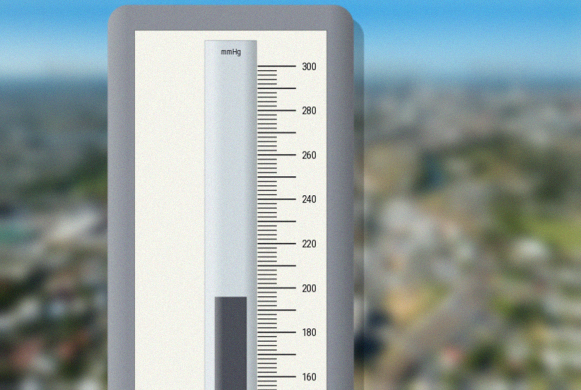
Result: 196; mmHg
